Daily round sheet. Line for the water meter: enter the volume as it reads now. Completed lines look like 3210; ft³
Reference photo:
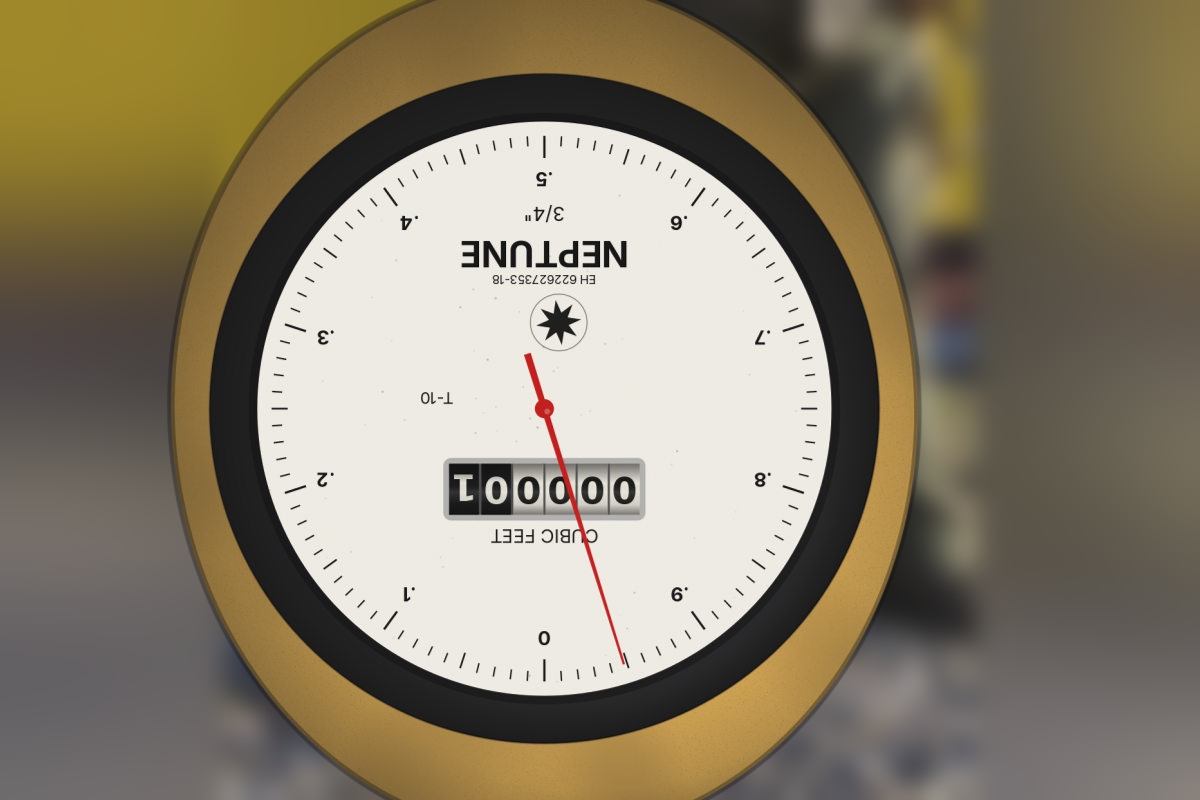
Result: 0.95; ft³
